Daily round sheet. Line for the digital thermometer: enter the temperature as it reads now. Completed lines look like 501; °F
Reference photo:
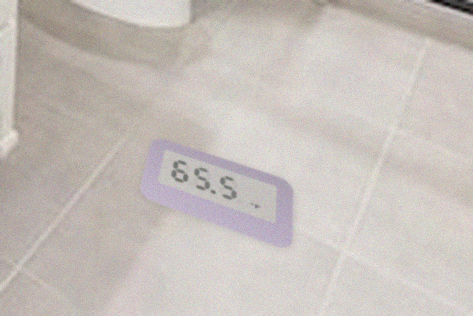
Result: 65.5; °F
